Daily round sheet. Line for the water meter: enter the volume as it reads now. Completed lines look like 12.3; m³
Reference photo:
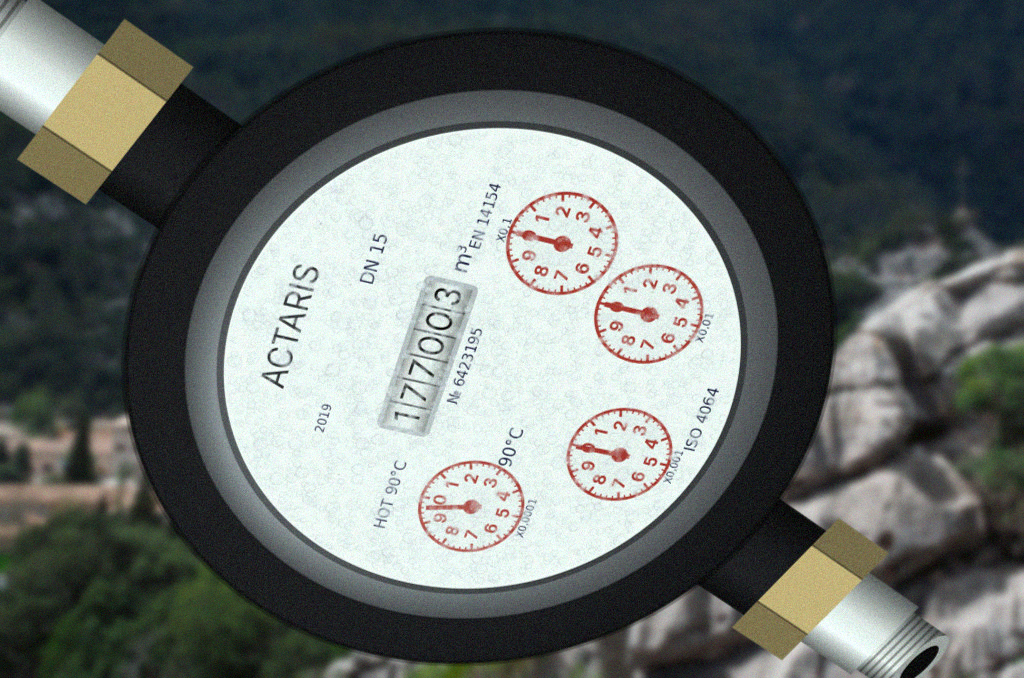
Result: 177002.9999; m³
